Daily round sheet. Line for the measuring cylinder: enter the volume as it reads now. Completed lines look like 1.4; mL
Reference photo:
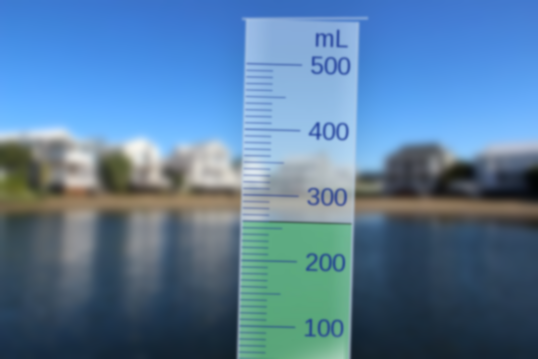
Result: 260; mL
